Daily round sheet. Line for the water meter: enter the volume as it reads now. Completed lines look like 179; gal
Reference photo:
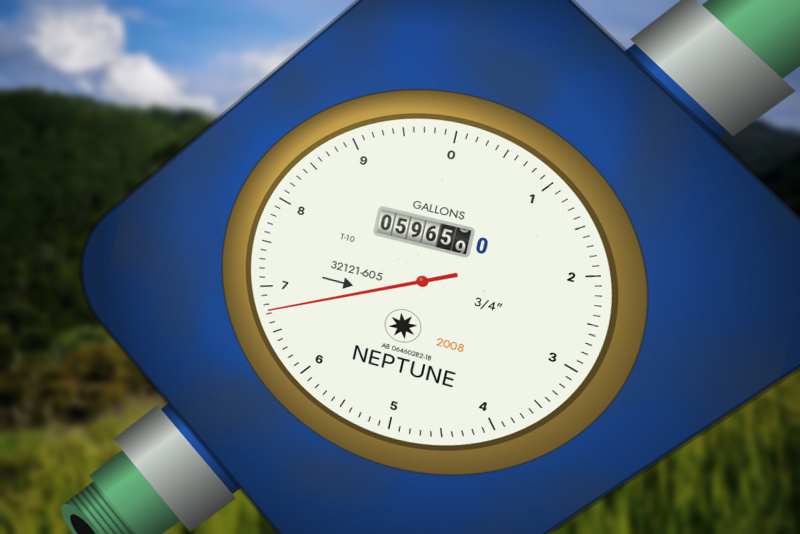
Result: 596586.7; gal
